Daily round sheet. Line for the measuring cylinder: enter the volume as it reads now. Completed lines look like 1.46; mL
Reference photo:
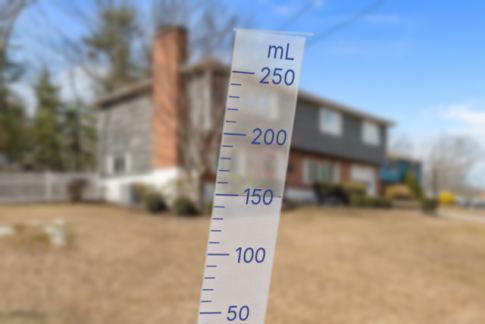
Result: 150; mL
